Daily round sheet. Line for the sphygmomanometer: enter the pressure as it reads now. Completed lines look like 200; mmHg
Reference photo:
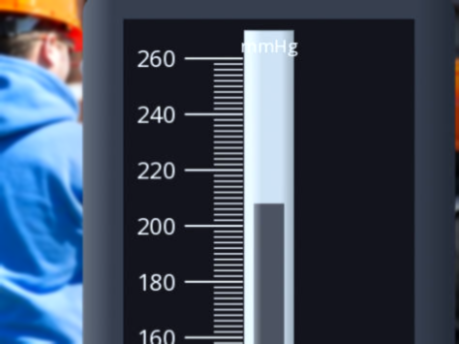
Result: 208; mmHg
